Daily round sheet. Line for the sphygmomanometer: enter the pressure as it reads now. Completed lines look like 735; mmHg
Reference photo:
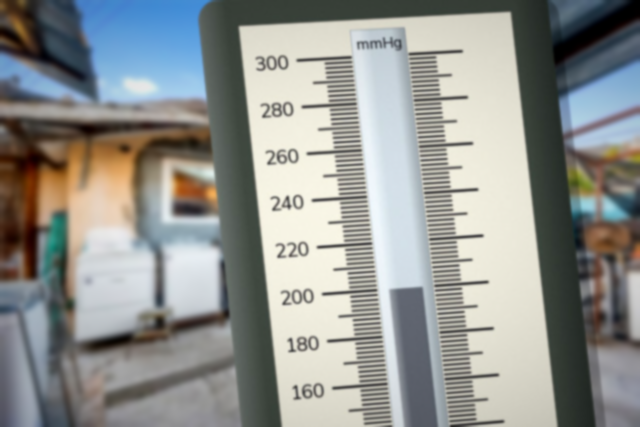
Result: 200; mmHg
